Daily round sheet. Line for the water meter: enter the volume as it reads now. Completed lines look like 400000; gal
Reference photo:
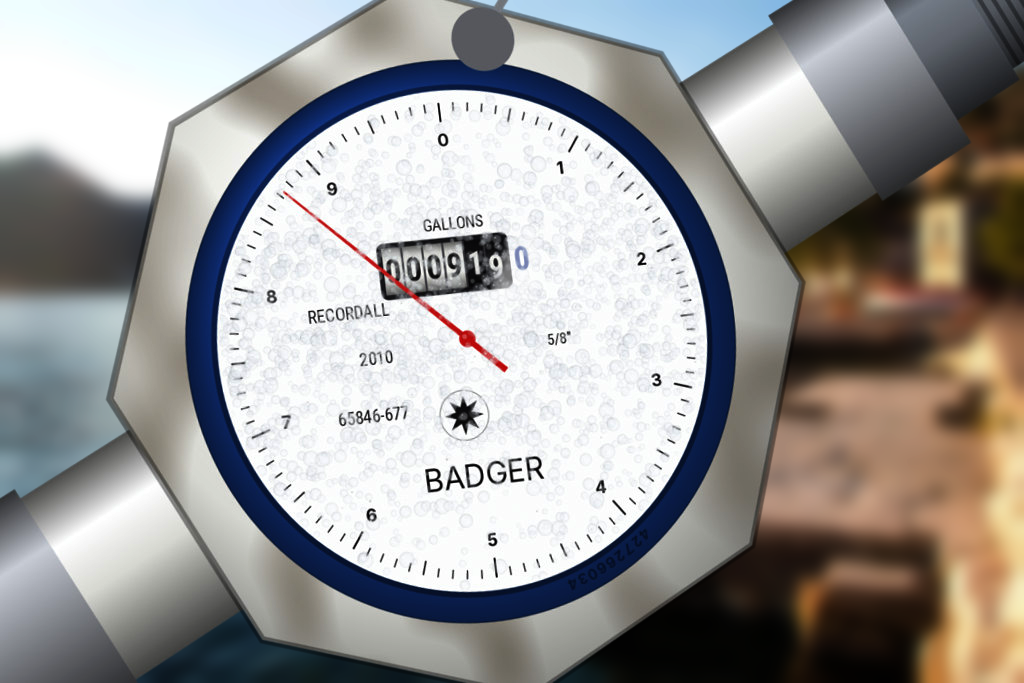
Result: 9188.7; gal
